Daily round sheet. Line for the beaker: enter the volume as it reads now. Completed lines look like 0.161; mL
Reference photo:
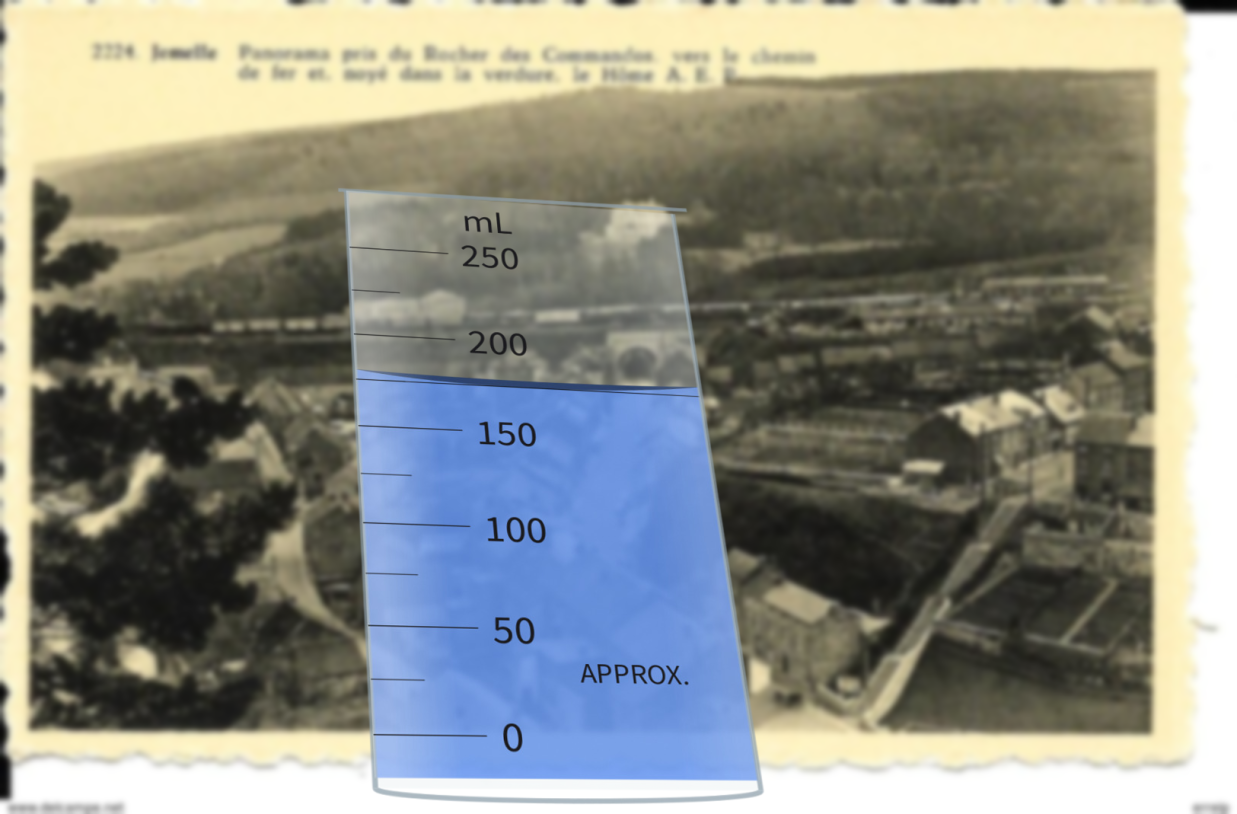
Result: 175; mL
